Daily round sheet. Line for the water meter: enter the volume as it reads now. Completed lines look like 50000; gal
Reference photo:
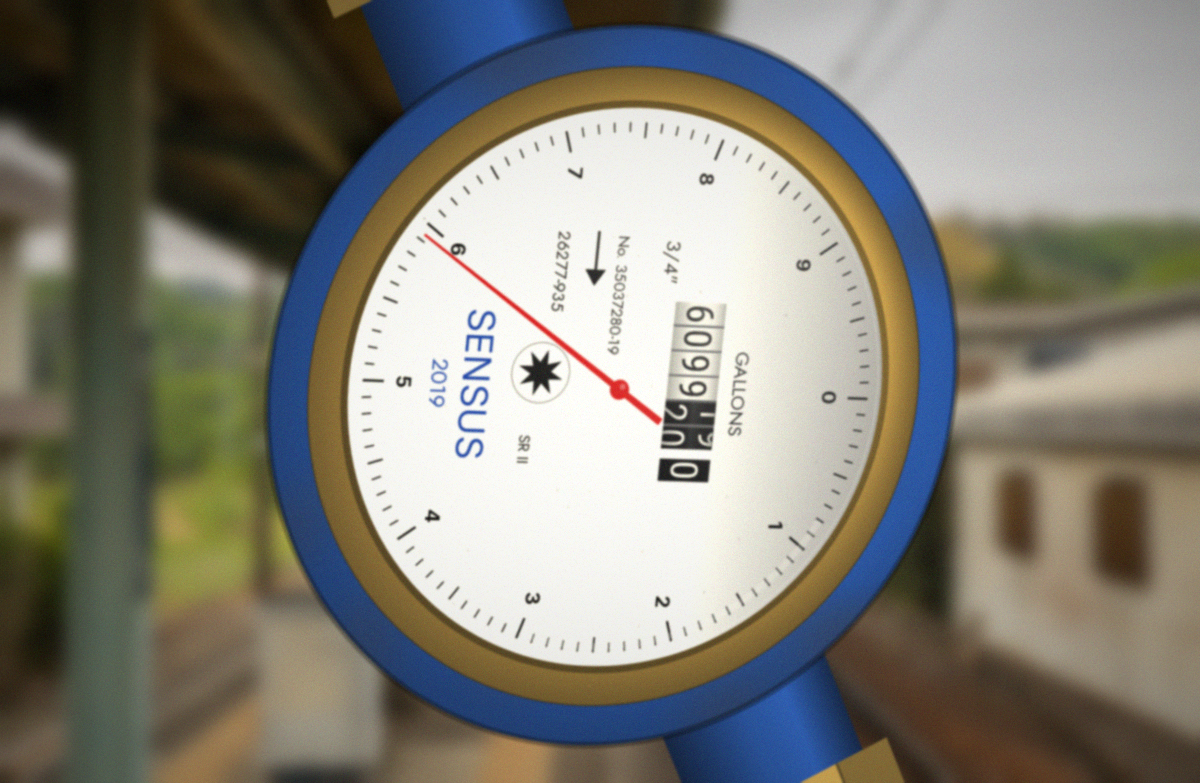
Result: 6099195.9; gal
